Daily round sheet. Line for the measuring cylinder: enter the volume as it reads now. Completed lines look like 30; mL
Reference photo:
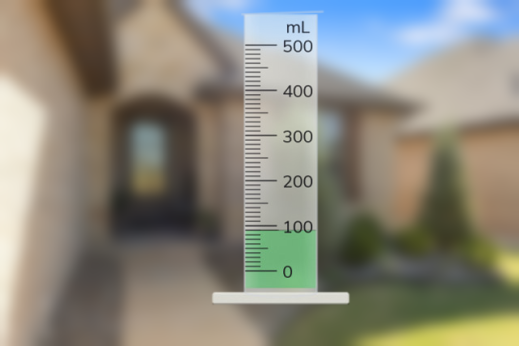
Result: 90; mL
